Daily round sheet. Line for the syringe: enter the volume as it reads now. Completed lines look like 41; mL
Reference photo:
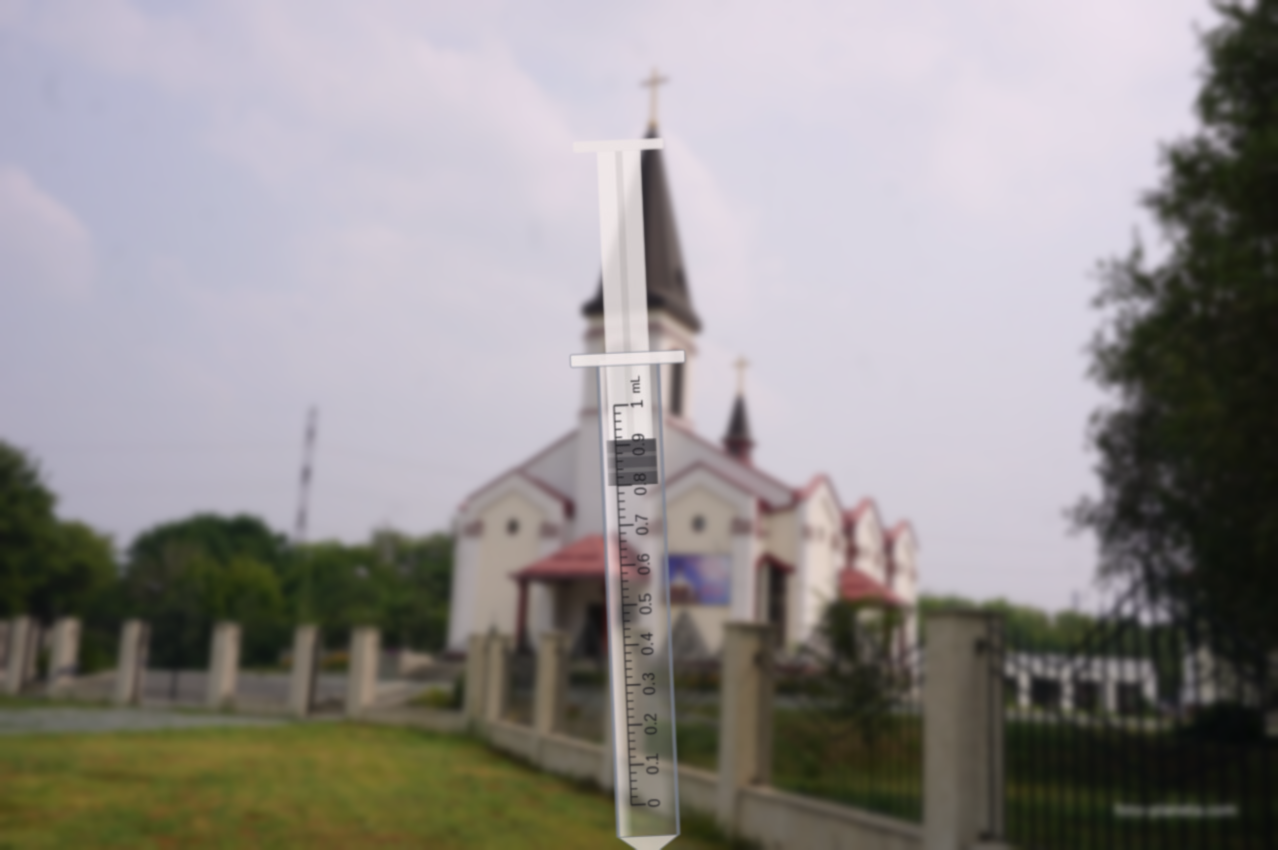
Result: 0.8; mL
